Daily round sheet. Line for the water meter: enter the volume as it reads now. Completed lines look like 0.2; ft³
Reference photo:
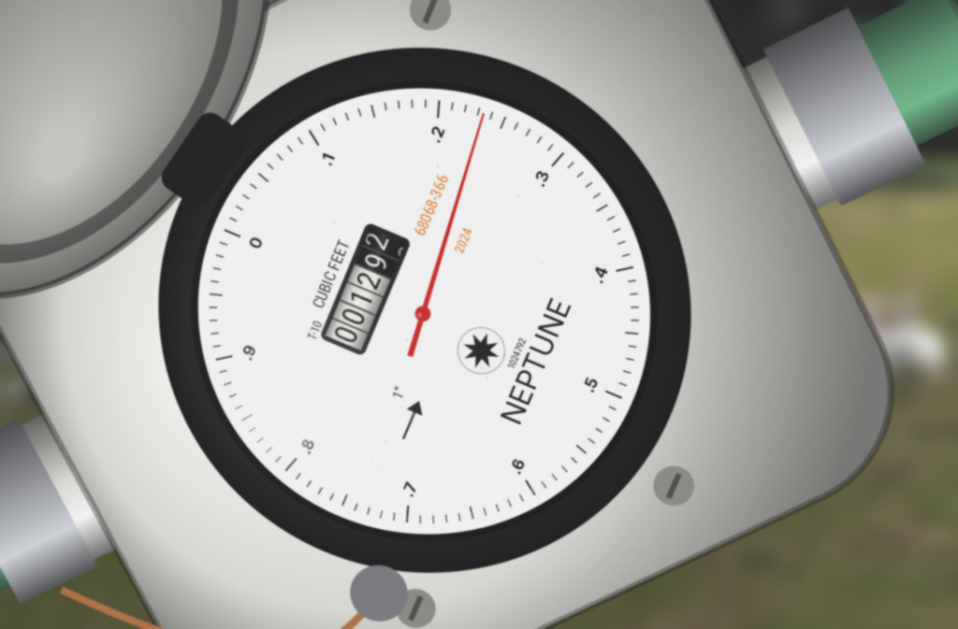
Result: 1292.23; ft³
